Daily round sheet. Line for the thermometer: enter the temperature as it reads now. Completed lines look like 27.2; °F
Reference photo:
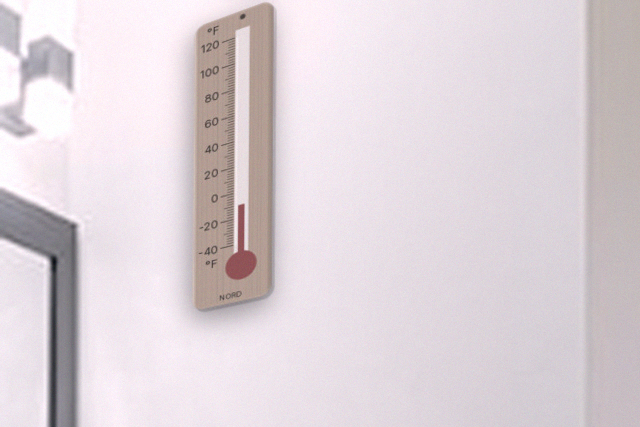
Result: -10; °F
